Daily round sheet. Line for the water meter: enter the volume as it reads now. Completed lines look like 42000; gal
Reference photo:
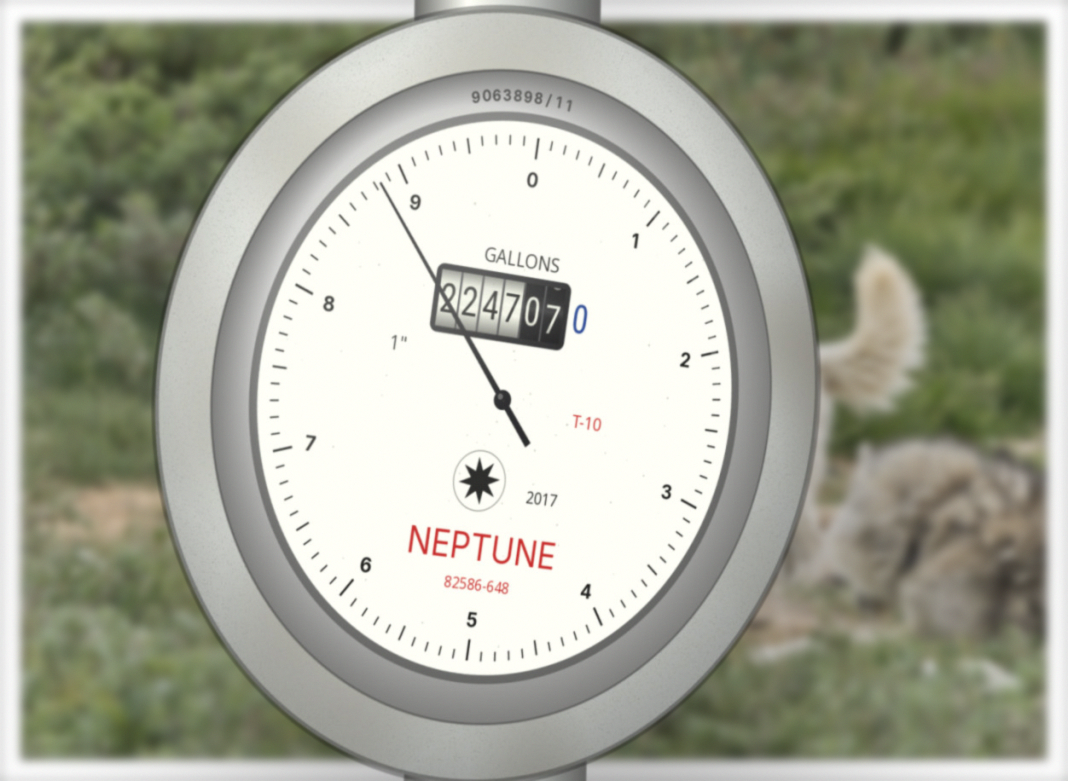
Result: 2247068.8; gal
